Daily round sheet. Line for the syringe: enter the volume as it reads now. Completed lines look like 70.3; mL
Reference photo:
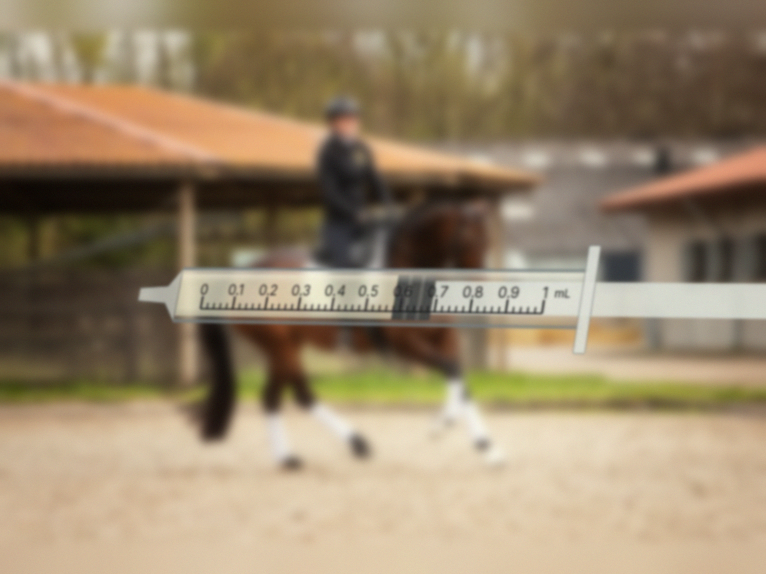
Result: 0.58; mL
